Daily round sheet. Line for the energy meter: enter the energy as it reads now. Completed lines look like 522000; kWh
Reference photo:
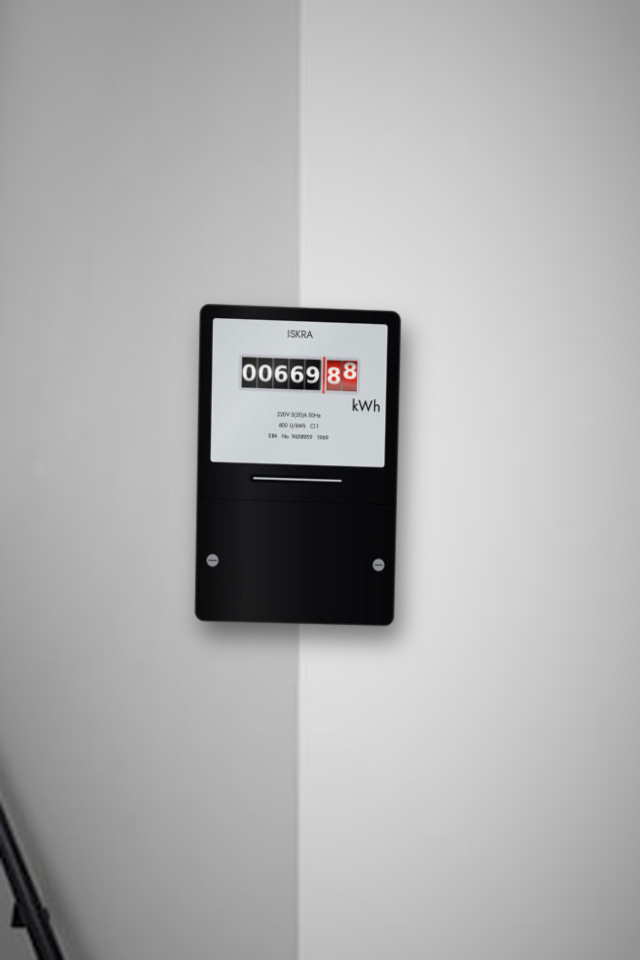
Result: 669.88; kWh
